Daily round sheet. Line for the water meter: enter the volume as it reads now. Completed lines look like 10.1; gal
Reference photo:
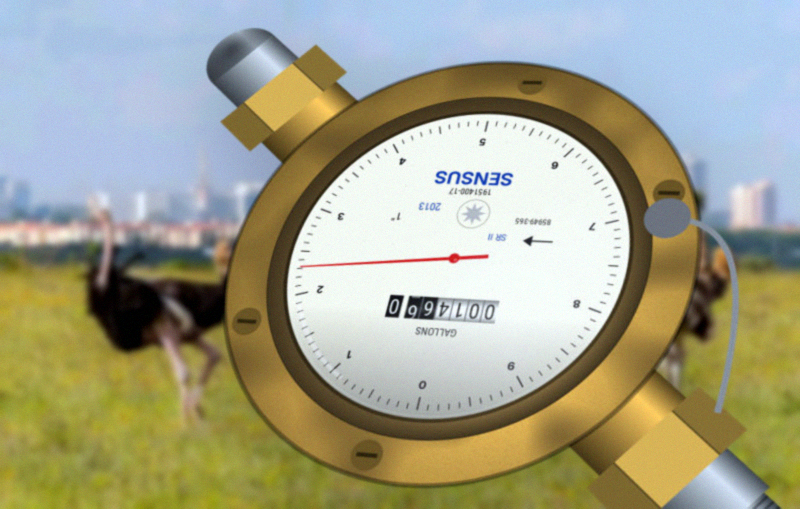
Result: 14662.3; gal
